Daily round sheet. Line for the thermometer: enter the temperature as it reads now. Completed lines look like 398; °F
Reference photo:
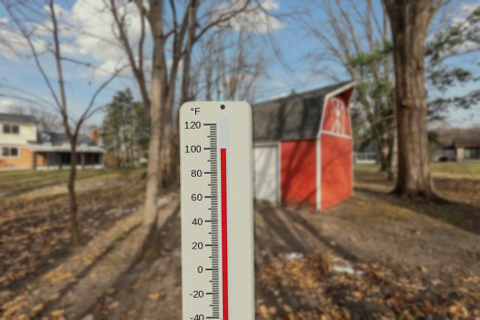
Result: 100; °F
